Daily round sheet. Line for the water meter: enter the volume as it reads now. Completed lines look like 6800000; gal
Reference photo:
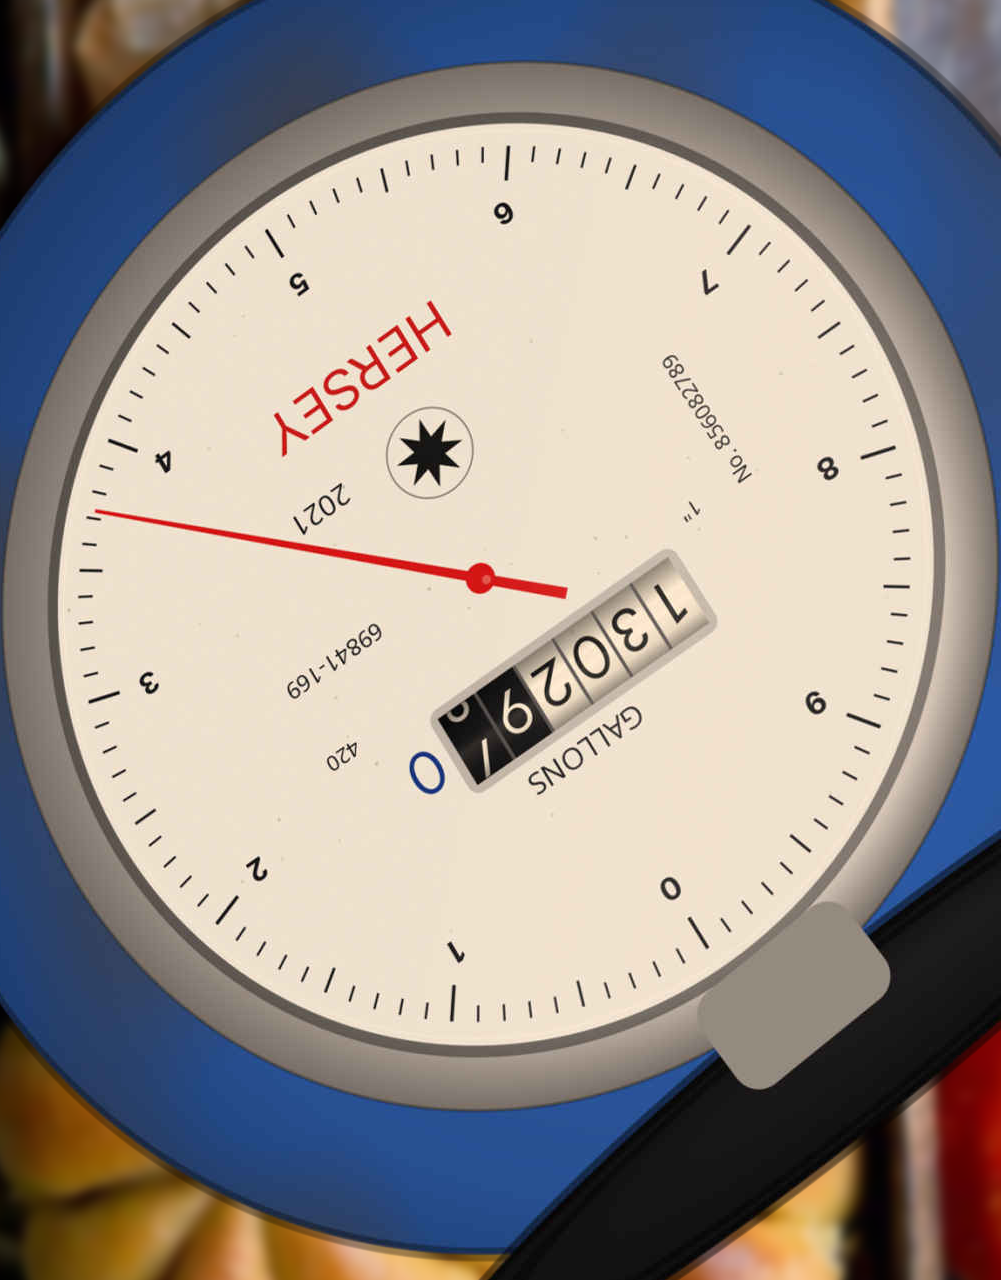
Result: 1302973.7; gal
